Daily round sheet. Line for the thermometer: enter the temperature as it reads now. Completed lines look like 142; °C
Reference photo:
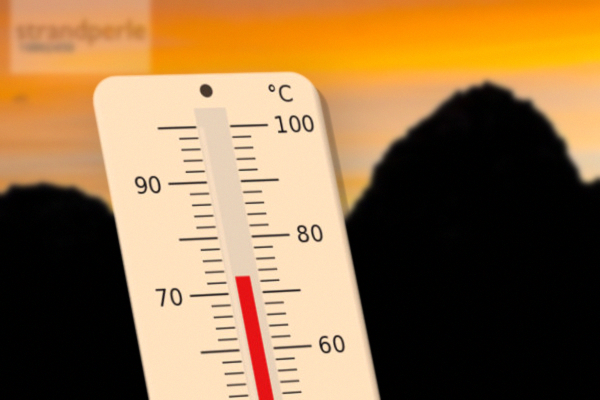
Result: 73; °C
